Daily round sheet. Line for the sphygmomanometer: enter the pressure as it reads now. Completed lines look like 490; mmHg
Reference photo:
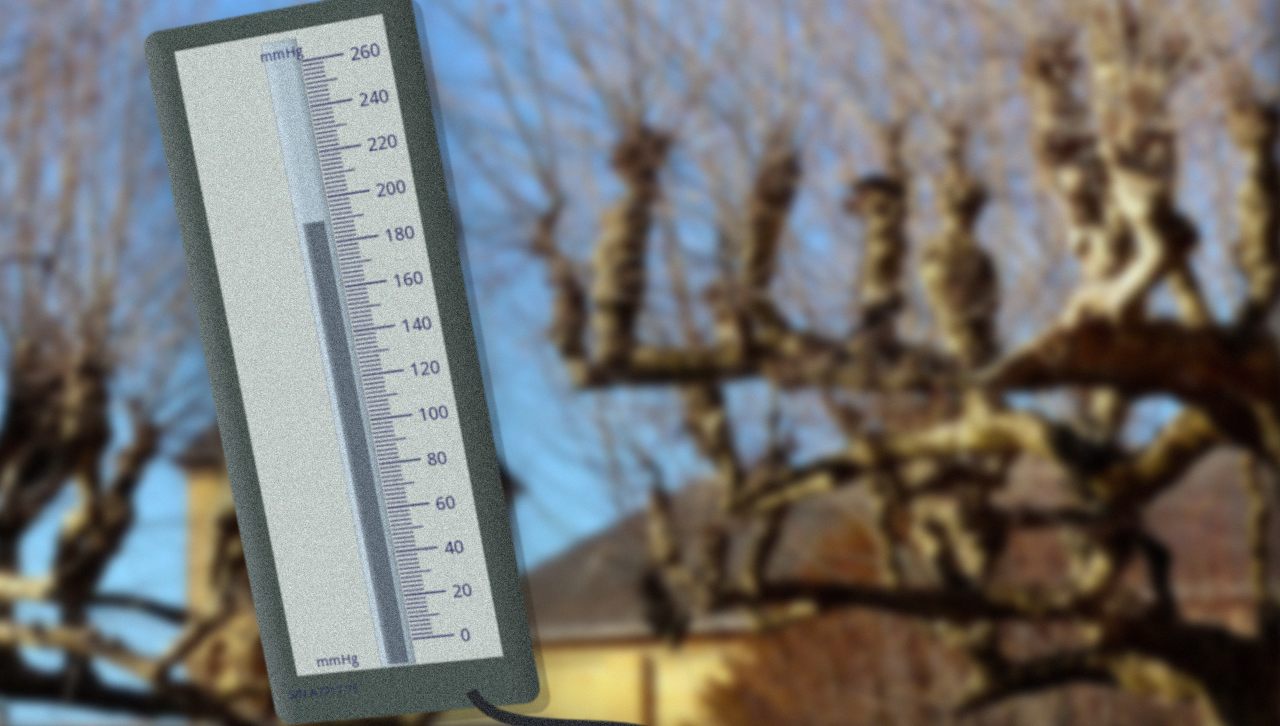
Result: 190; mmHg
